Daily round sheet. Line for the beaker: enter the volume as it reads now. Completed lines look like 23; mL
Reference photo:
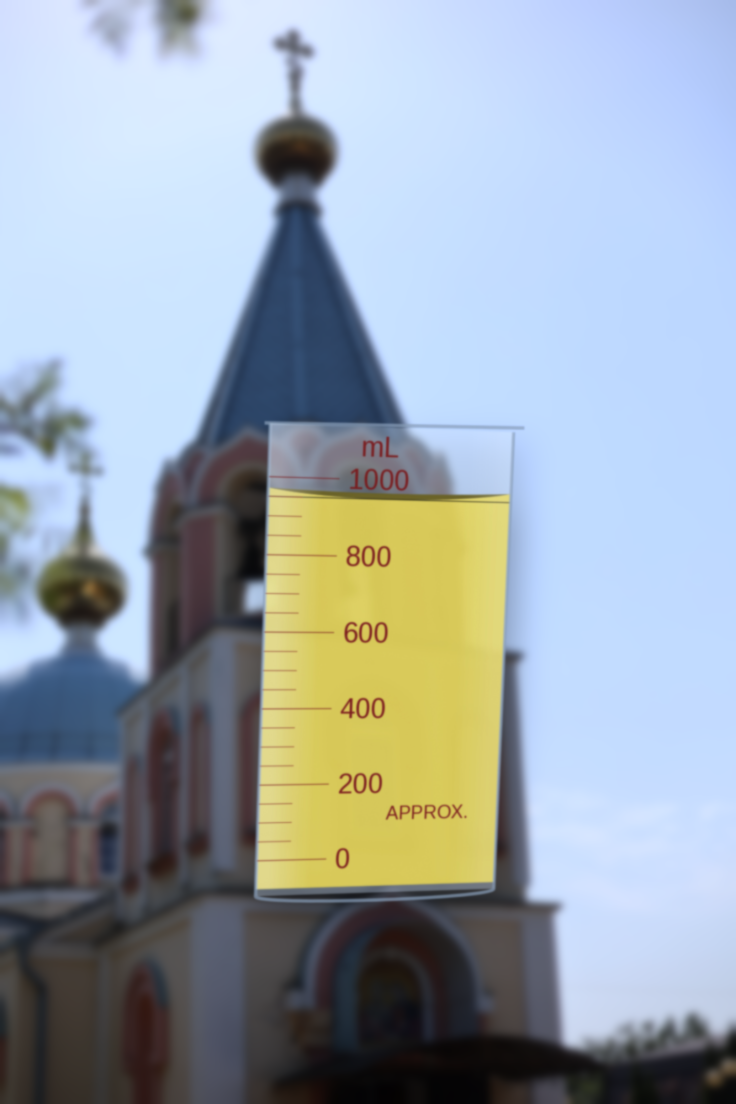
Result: 950; mL
